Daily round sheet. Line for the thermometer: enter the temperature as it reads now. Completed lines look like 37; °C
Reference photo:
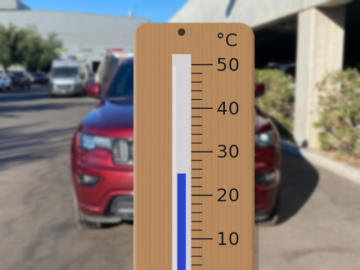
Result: 25; °C
